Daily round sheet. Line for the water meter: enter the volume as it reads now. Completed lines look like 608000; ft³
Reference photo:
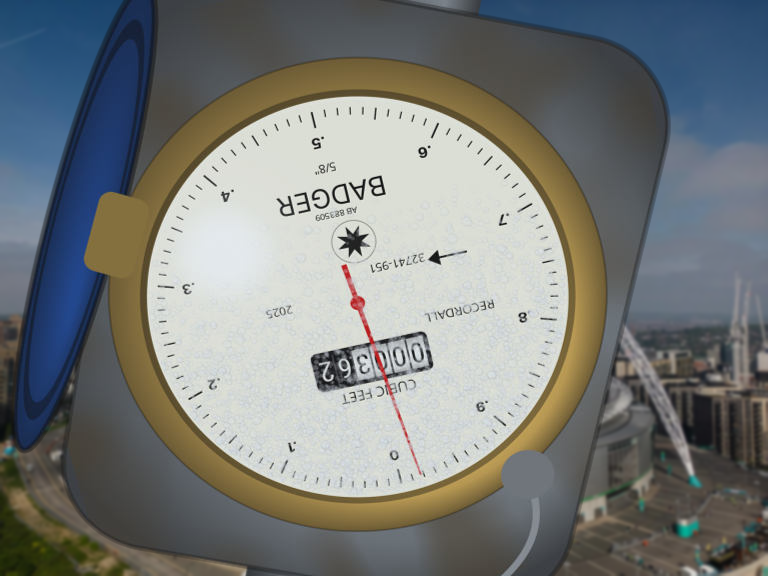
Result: 361.98; ft³
